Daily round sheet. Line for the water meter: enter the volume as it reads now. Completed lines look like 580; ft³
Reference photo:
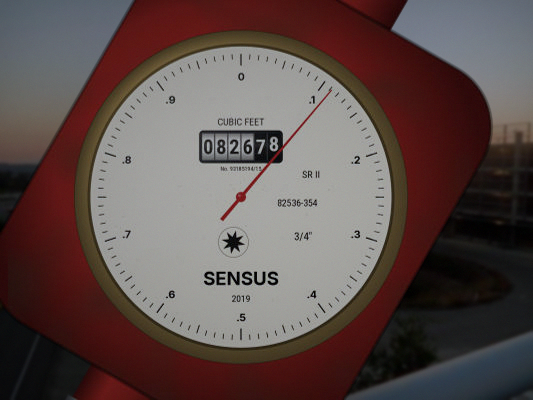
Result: 82678.11; ft³
